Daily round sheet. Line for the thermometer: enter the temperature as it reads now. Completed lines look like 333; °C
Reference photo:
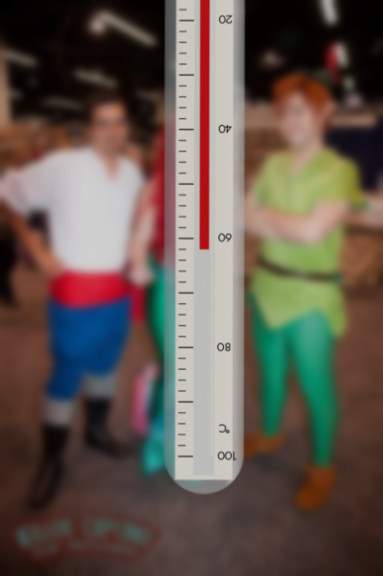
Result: 62; °C
